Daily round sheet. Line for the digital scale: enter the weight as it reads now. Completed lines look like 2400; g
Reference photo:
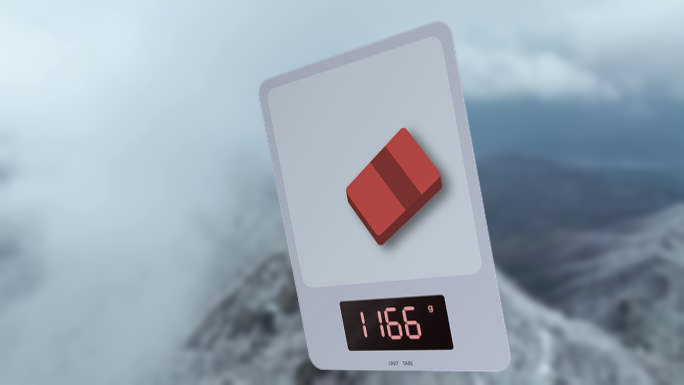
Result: 1166; g
